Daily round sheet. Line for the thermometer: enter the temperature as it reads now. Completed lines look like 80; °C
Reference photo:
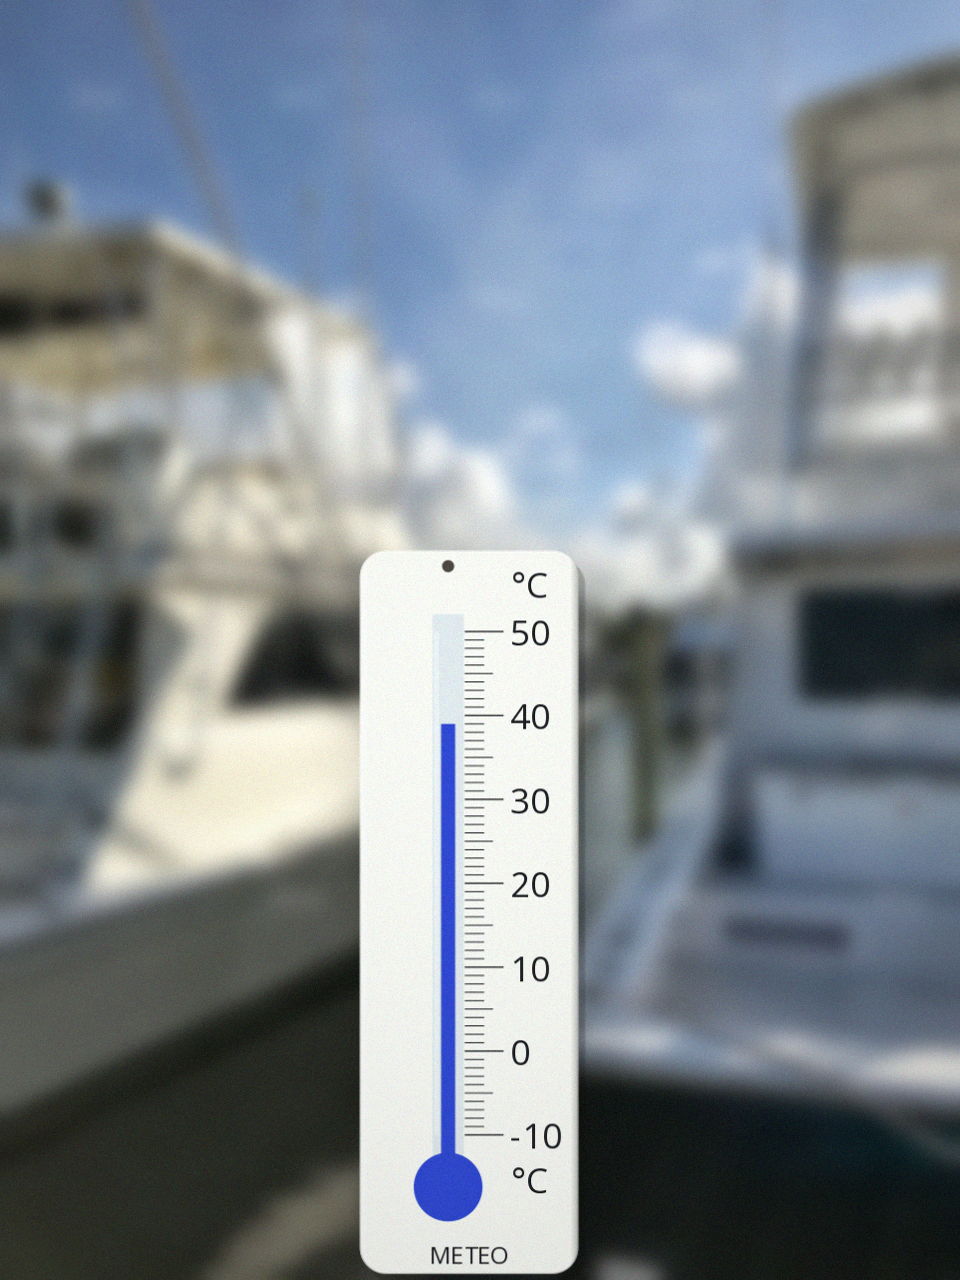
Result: 39; °C
